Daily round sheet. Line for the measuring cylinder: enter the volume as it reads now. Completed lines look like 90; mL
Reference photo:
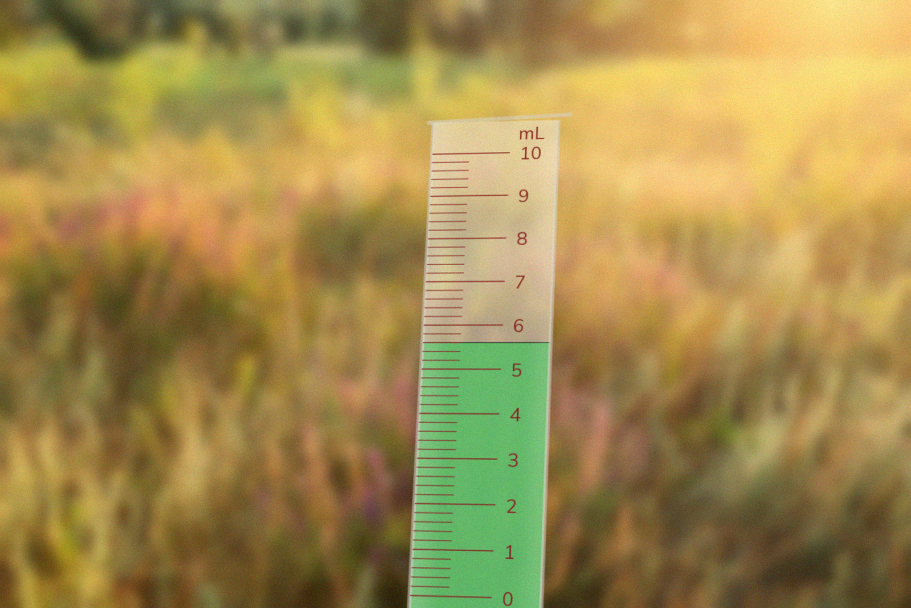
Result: 5.6; mL
